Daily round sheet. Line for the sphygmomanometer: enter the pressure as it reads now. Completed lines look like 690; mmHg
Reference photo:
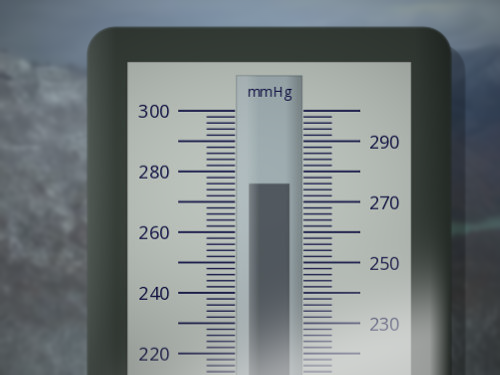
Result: 276; mmHg
